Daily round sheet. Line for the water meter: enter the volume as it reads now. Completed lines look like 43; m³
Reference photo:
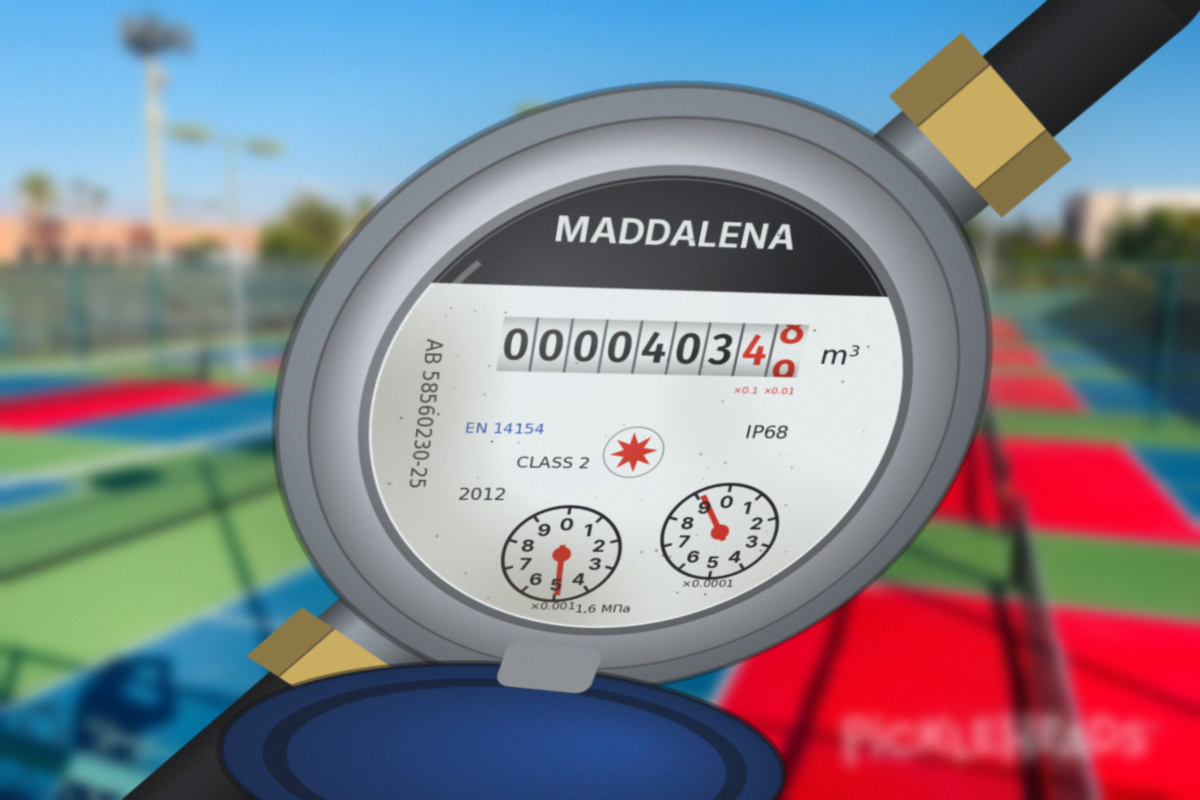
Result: 403.4849; m³
